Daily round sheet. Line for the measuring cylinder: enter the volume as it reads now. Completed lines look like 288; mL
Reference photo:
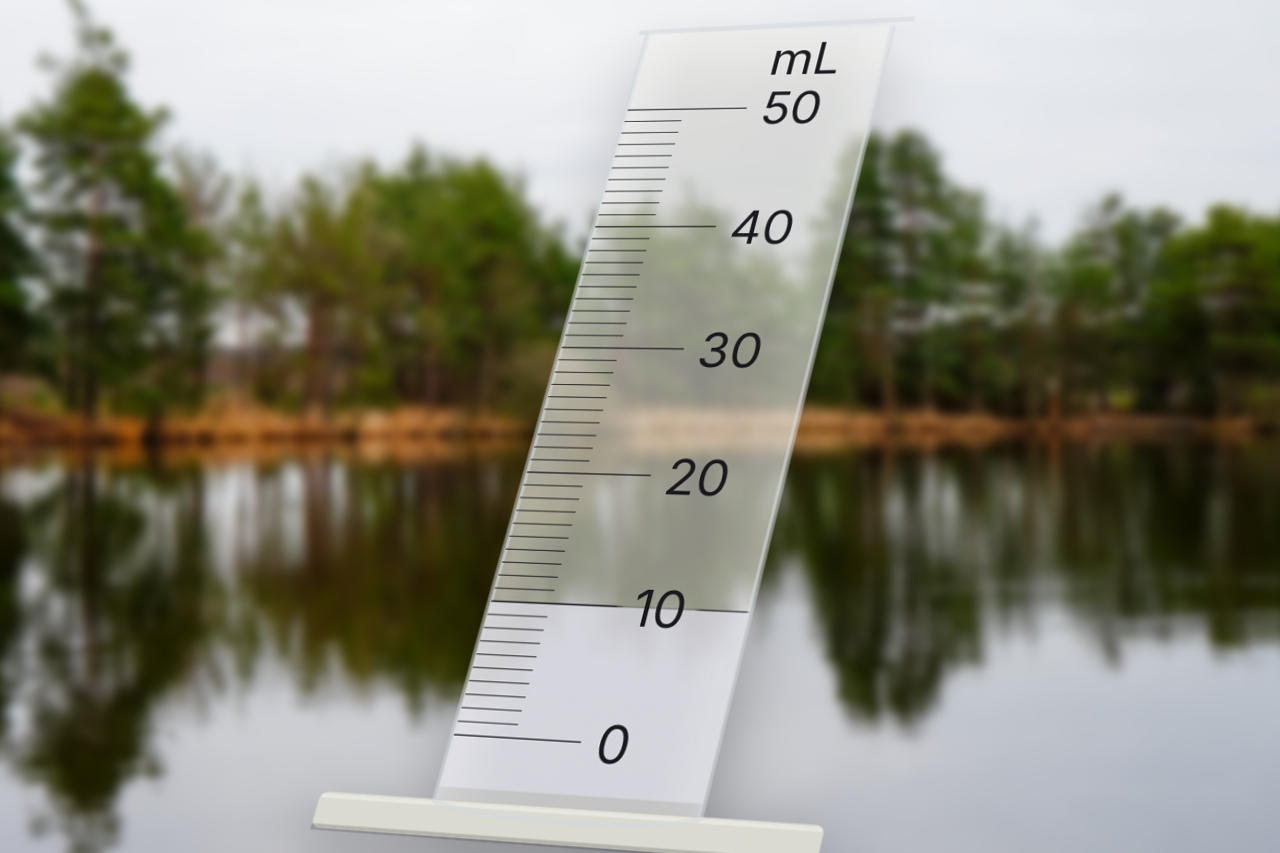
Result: 10; mL
